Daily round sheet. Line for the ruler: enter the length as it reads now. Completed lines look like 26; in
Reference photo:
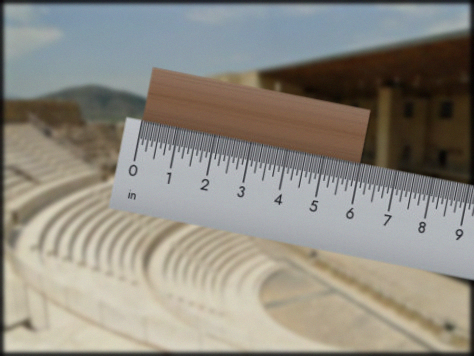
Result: 6; in
